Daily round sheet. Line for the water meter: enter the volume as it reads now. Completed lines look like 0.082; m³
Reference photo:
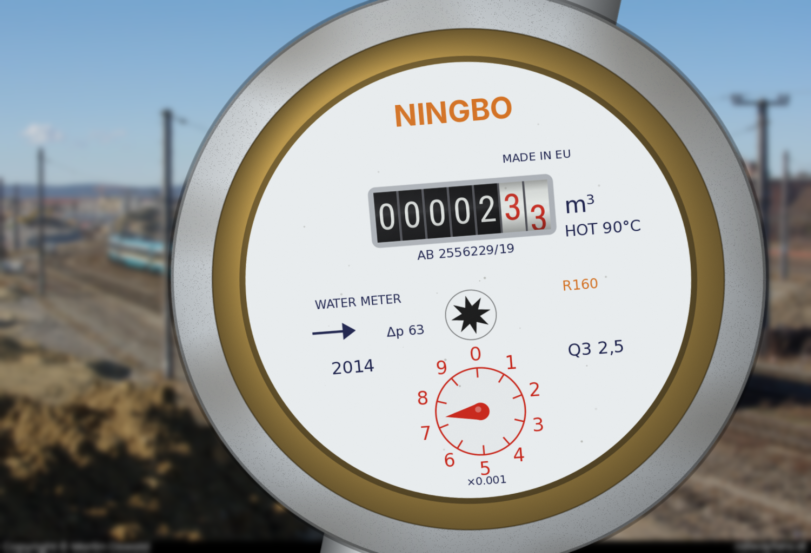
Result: 2.327; m³
